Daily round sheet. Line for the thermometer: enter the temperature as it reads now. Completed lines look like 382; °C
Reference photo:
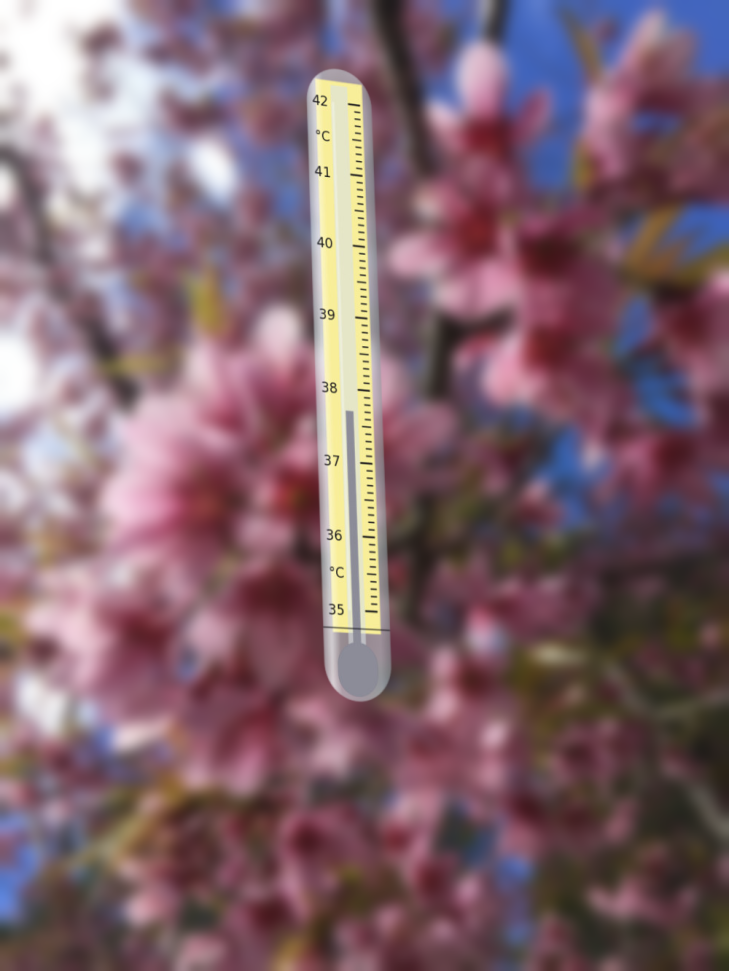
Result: 37.7; °C
